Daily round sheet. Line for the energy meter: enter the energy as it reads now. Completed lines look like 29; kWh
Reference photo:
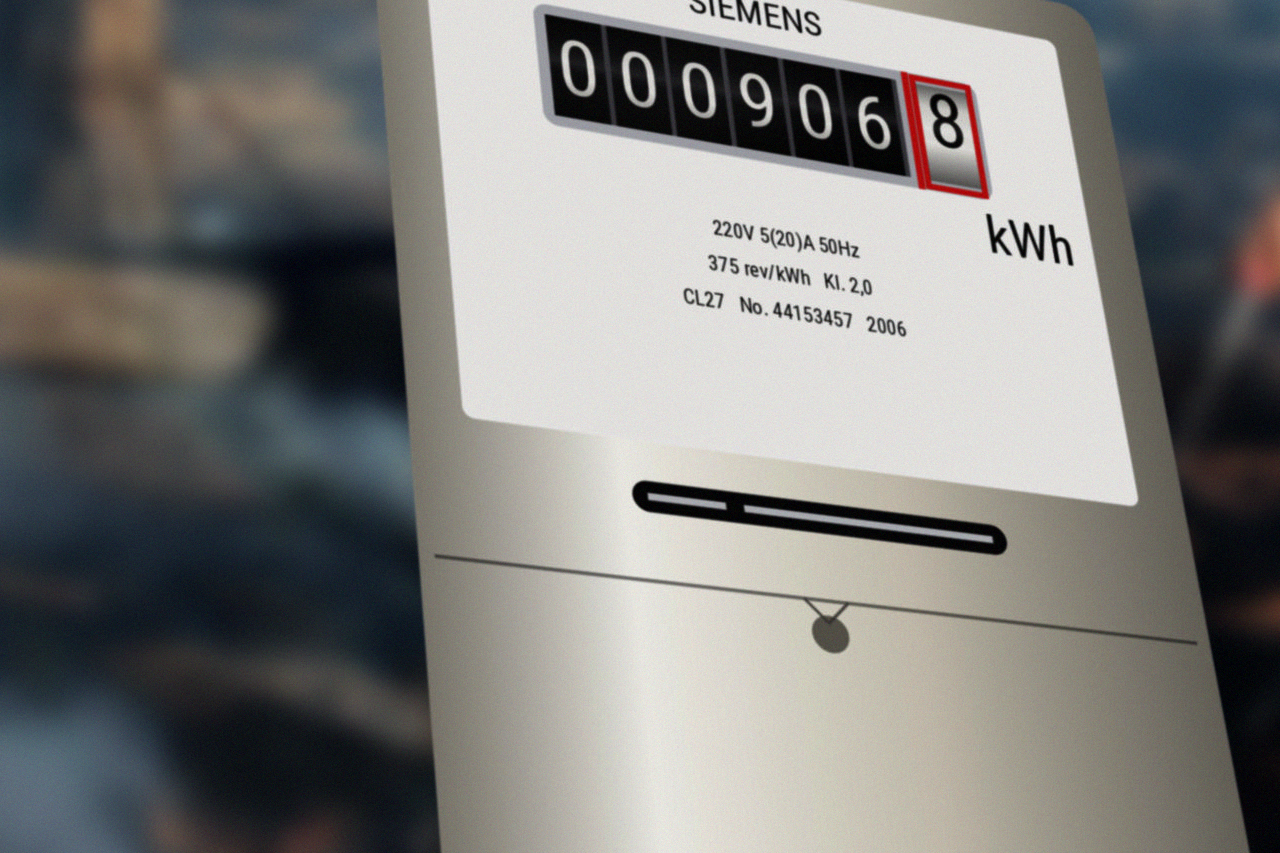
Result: 906.8; kWh
